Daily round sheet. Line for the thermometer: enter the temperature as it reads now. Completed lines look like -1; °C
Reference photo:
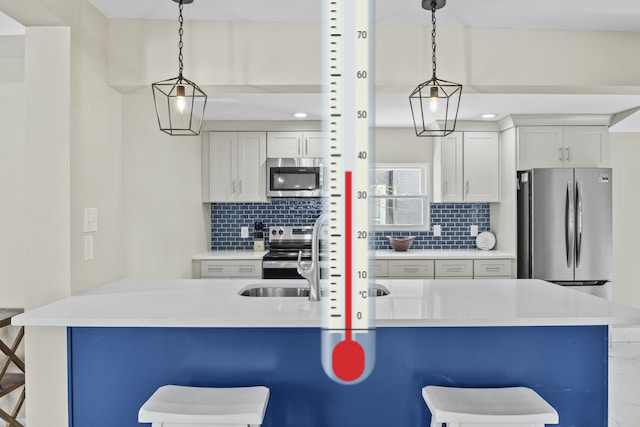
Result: 36; °C
